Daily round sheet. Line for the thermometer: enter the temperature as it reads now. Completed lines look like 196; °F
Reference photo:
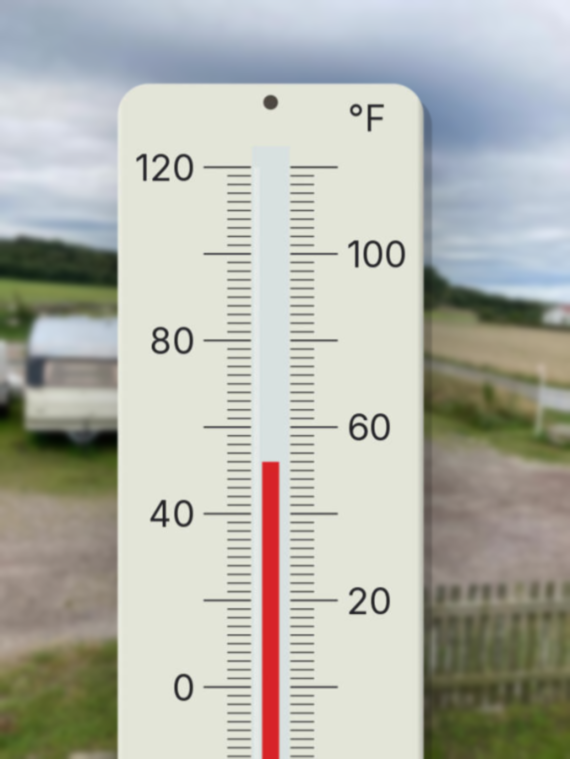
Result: 52; °F
